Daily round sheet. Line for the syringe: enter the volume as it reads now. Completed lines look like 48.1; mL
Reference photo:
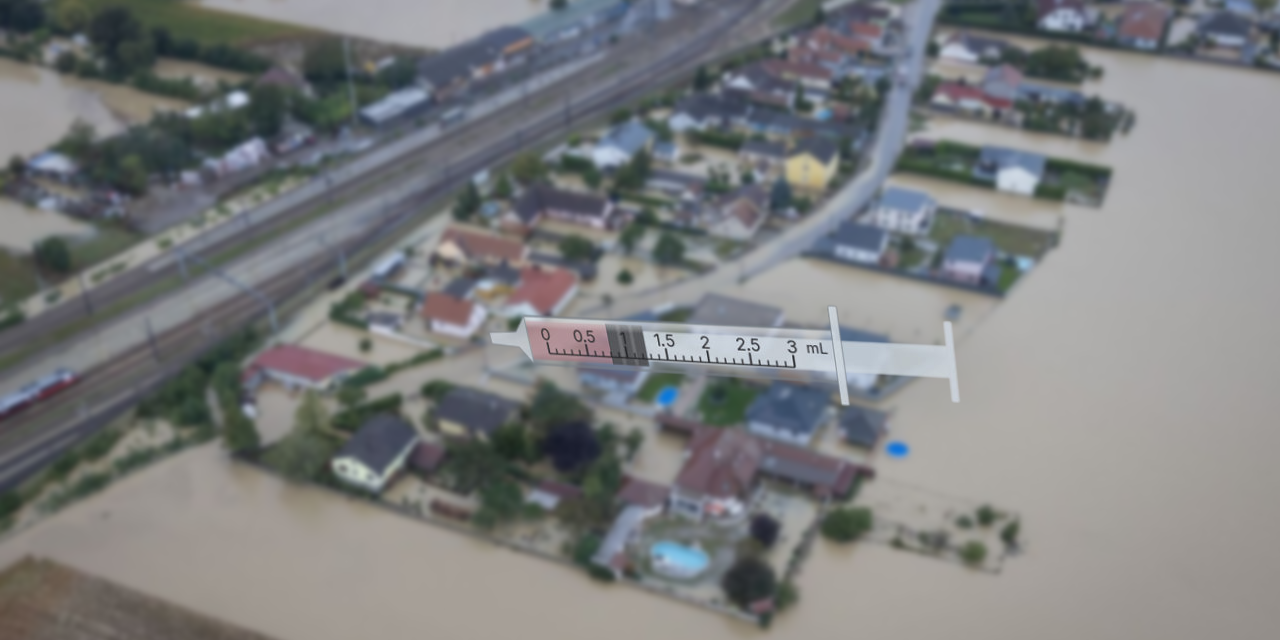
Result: 0.8; mL
